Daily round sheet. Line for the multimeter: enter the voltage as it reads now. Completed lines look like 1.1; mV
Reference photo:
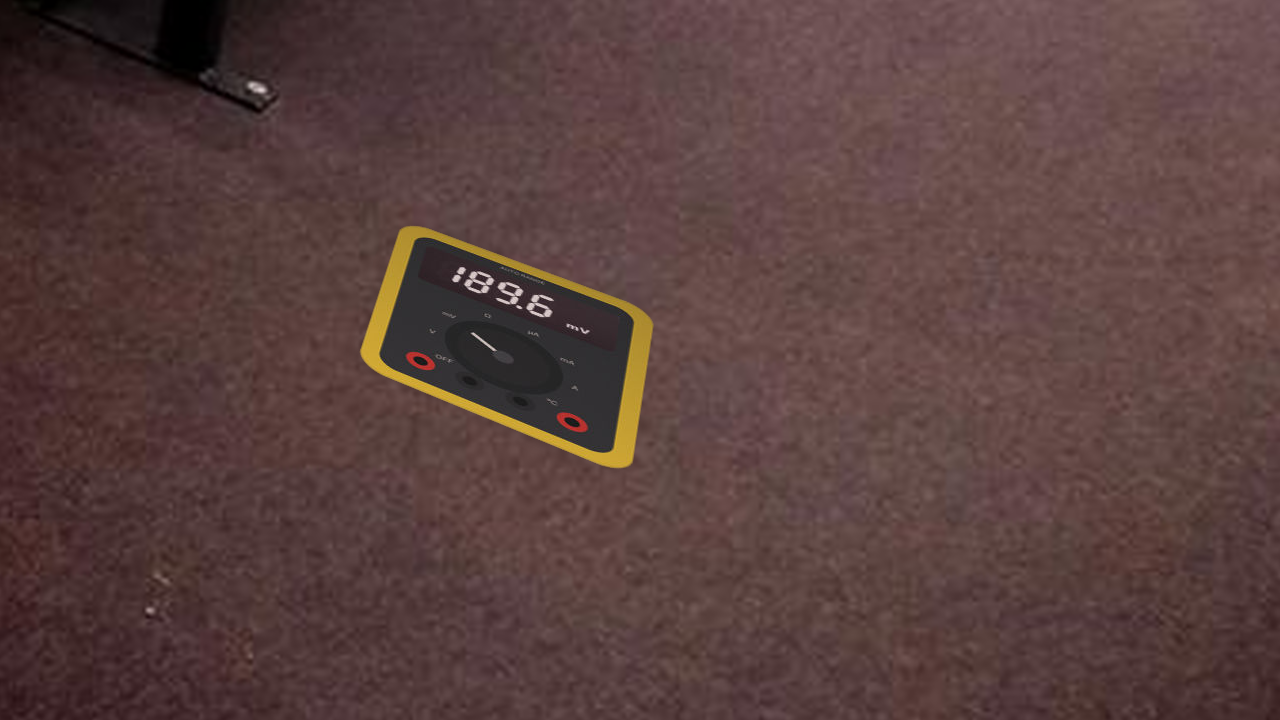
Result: 189.6; mV
